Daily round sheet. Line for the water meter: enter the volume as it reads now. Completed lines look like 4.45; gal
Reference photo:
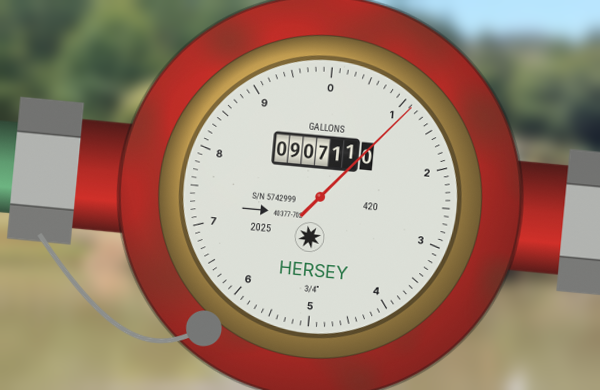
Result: 907111.1; gal
